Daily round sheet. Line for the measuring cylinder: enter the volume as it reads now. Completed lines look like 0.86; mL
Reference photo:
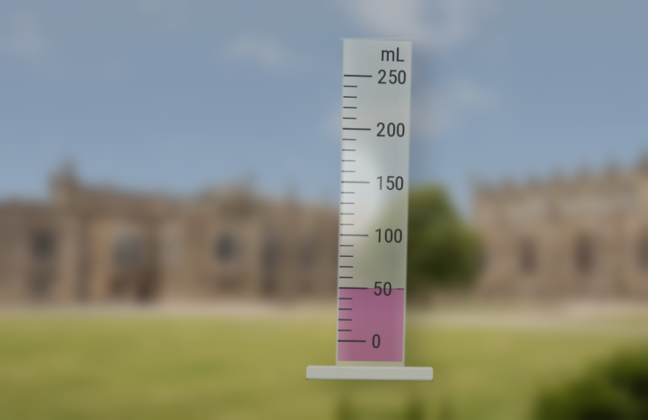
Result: 50; mL
